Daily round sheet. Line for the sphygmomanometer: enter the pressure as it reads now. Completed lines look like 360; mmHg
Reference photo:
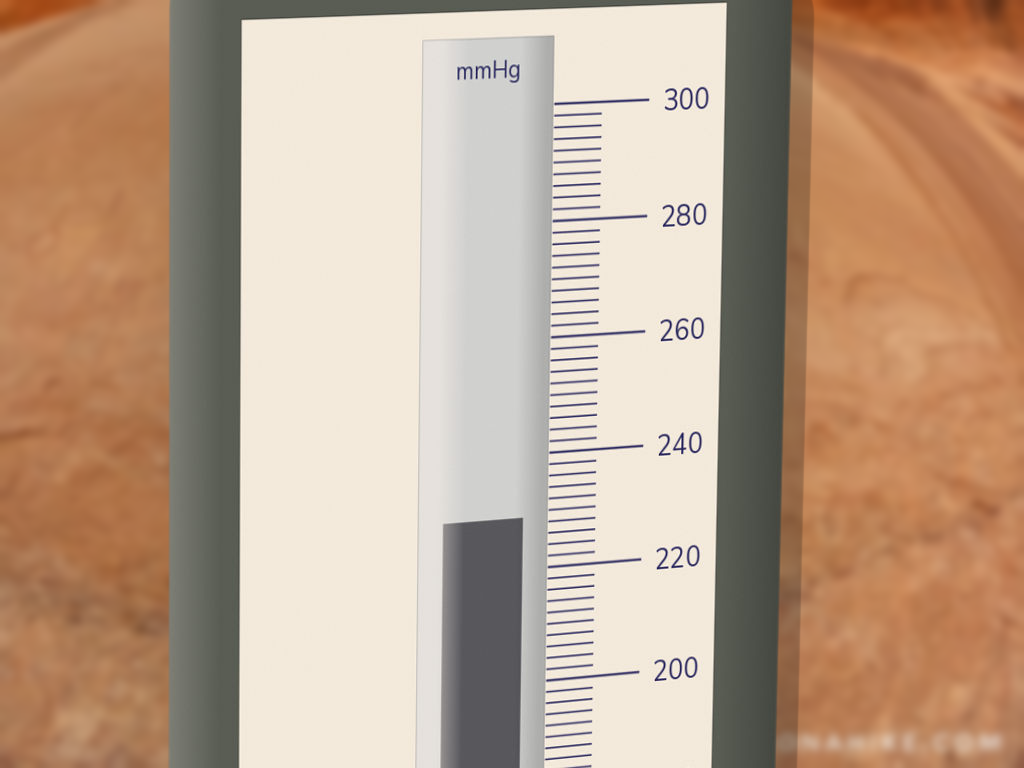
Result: 229; mmHg
